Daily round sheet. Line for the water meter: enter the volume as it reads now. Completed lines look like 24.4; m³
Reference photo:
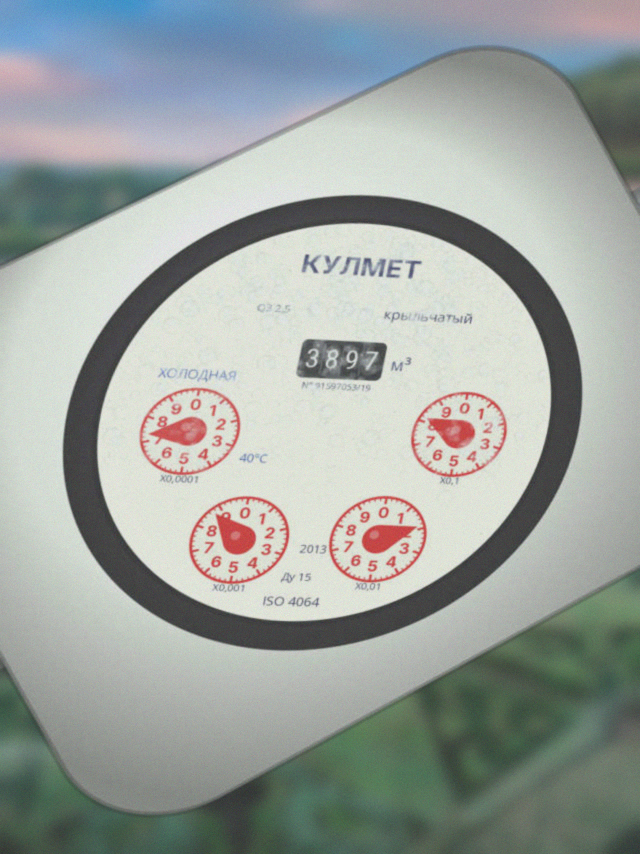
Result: 3897.8187; m³
